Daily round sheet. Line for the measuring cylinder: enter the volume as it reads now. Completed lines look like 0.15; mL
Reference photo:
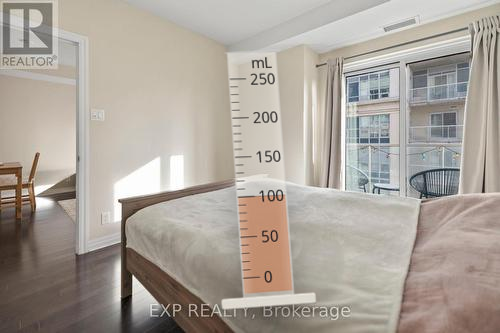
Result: 100; mL
